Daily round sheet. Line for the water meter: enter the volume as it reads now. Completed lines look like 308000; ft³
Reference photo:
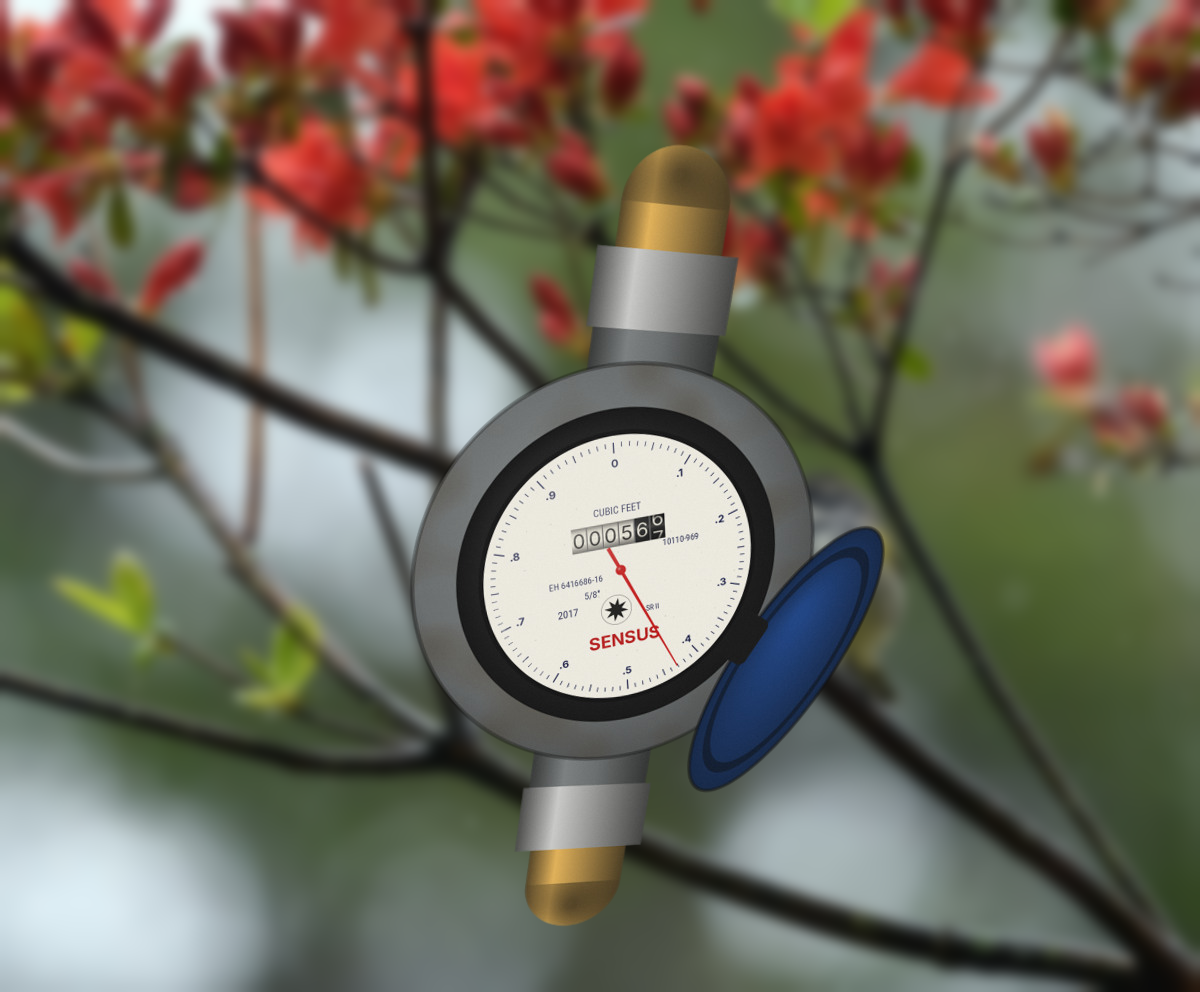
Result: 566.43; ft³
